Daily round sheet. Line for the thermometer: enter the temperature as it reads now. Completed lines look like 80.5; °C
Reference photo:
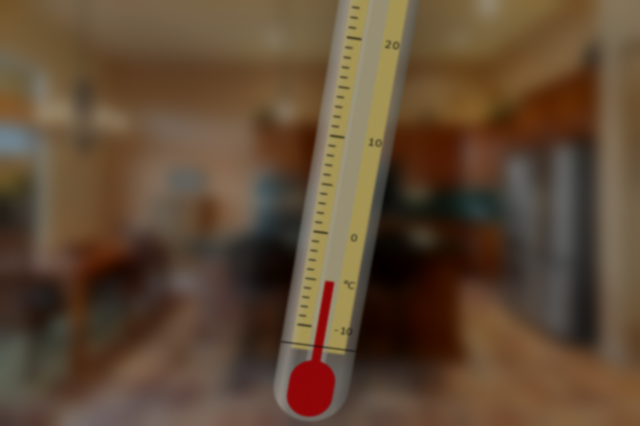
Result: -5; °C
